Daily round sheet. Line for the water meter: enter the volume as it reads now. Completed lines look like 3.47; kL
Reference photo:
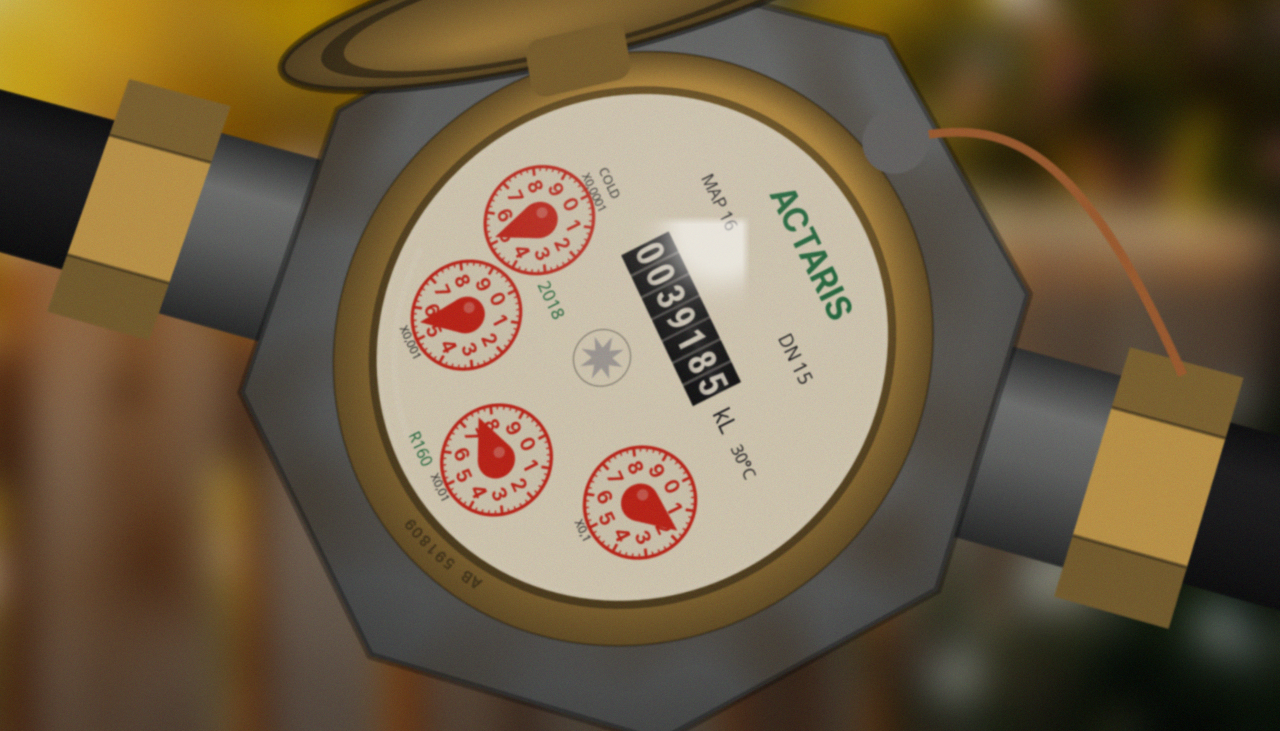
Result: 39185.1755; kL
